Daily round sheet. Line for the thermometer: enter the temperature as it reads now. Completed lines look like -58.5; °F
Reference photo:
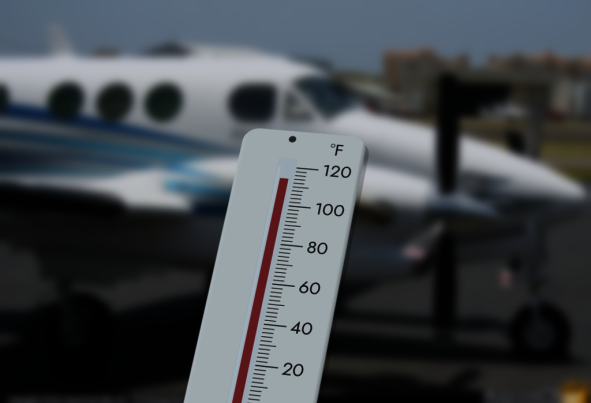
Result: 114; °F
